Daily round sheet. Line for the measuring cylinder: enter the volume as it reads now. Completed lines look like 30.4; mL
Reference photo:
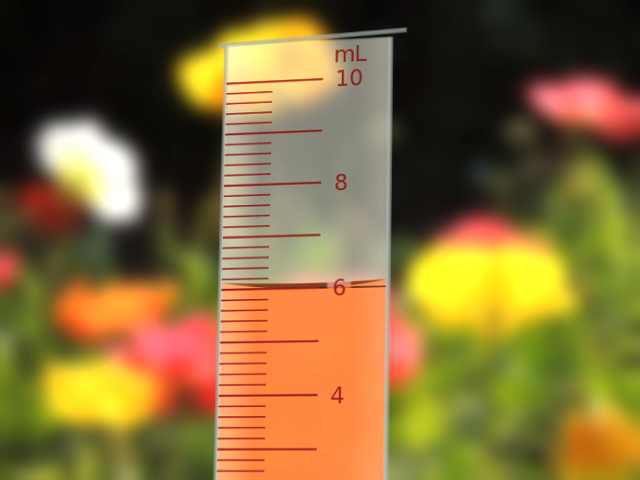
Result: 6; mL
